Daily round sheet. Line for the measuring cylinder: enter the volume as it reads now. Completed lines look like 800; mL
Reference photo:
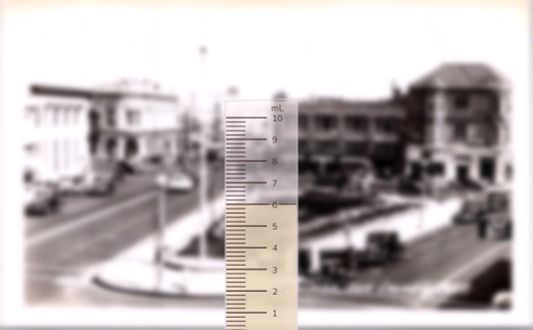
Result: 6; mL
